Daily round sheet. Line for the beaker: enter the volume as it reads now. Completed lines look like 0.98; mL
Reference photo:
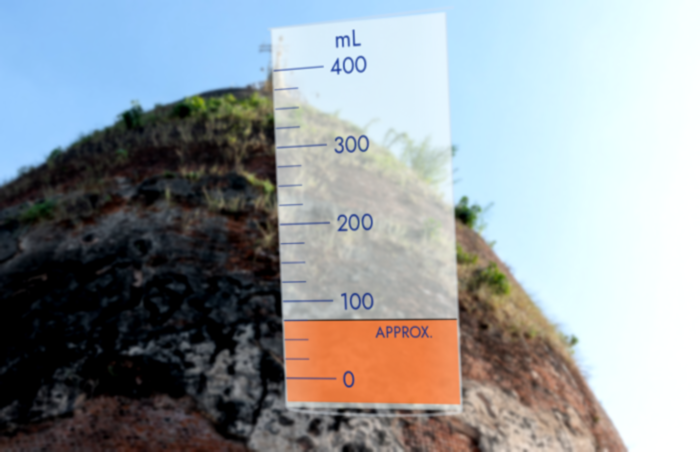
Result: 75; mL
